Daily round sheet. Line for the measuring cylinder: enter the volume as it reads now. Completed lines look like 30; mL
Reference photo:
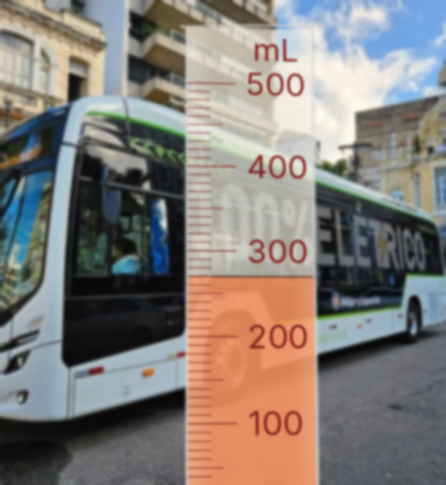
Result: 270; mL
